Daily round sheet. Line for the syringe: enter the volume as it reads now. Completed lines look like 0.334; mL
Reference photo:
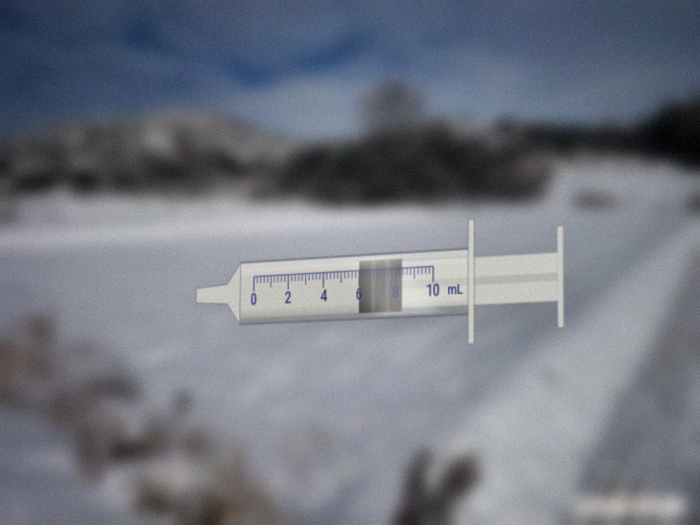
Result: 6; mL
